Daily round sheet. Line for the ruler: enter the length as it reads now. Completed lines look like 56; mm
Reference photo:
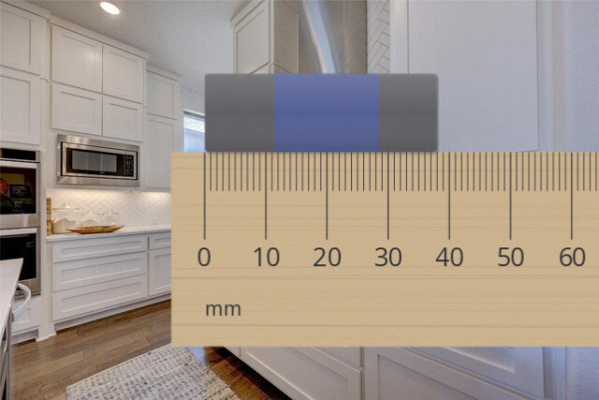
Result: 38; mm
